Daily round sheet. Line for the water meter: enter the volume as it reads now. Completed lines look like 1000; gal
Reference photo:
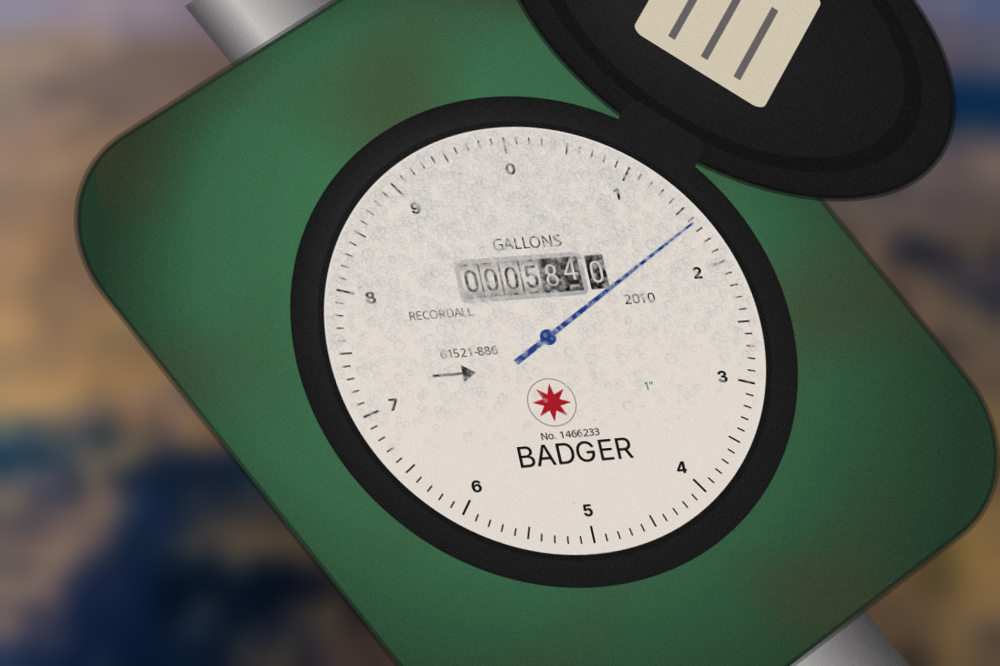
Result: 5841.6; gal
